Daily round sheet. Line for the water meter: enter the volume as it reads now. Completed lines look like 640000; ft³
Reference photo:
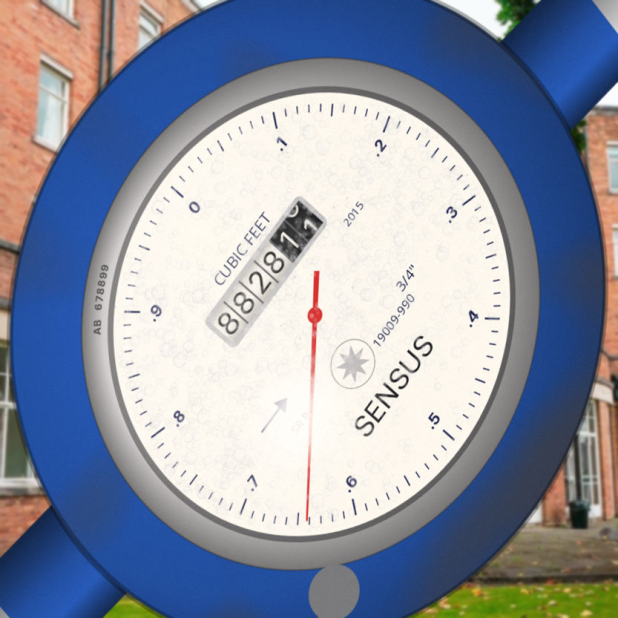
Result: 882810.64; ft³
